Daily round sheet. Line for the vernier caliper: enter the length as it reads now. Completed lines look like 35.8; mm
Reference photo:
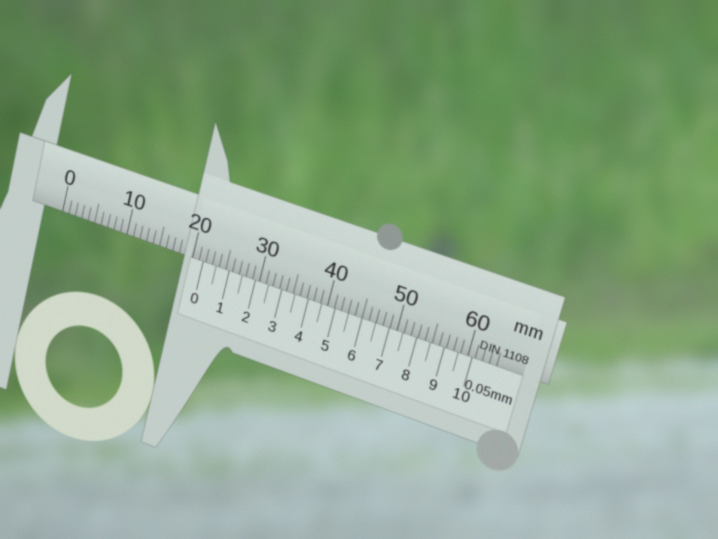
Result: 21.6; mm
